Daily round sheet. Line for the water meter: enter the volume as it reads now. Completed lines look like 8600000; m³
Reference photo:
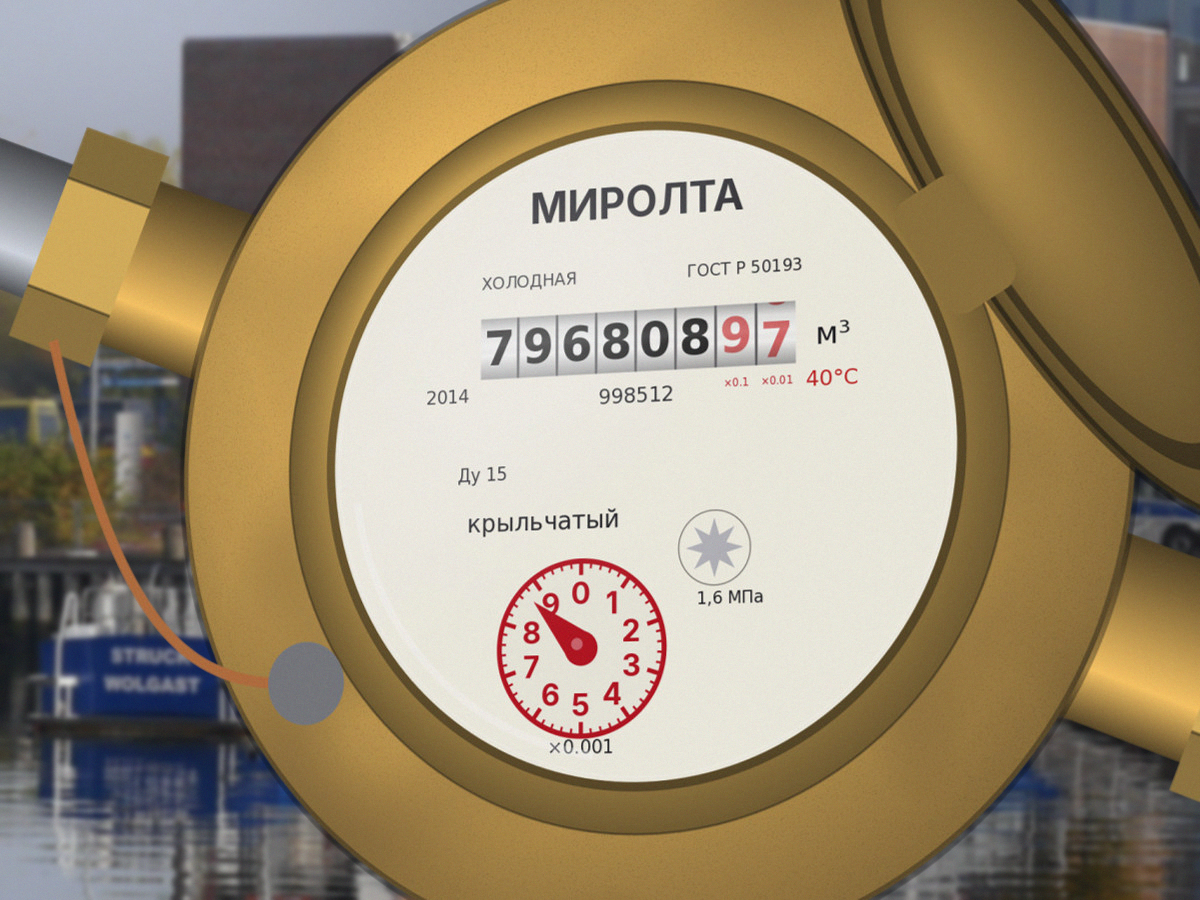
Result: 796808.968; m³
